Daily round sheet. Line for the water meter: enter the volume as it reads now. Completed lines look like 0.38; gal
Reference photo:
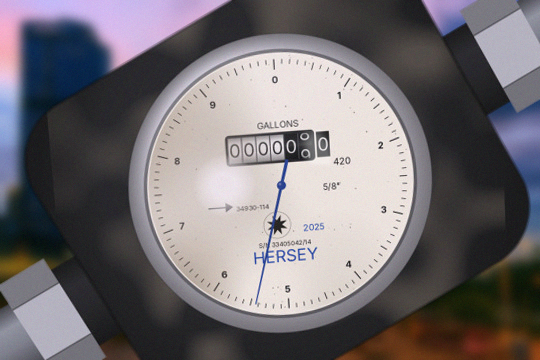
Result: 85.4; gal
